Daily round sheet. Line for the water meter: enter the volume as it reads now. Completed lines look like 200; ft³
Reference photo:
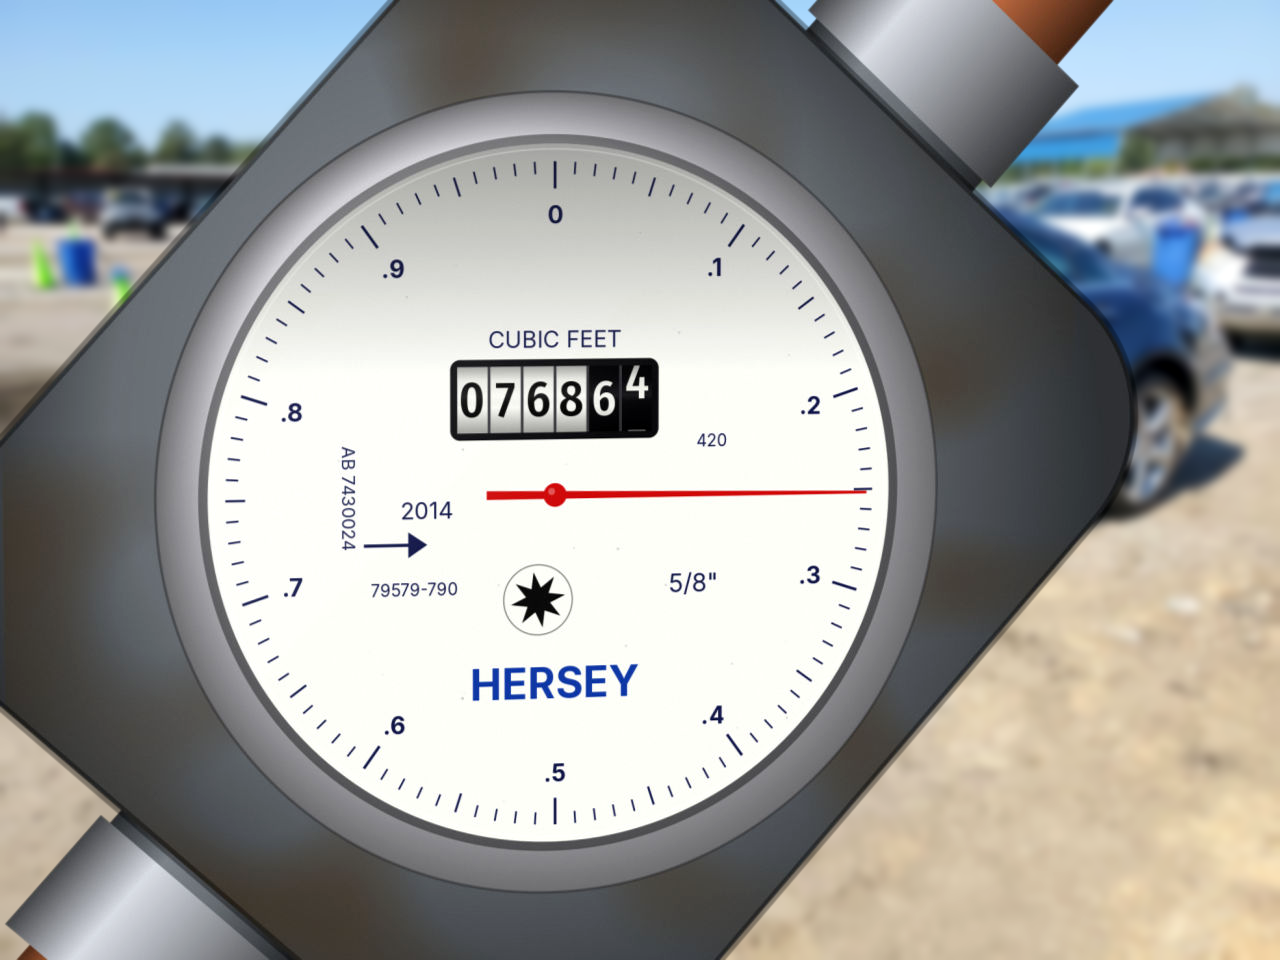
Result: 76864.25; ft³
